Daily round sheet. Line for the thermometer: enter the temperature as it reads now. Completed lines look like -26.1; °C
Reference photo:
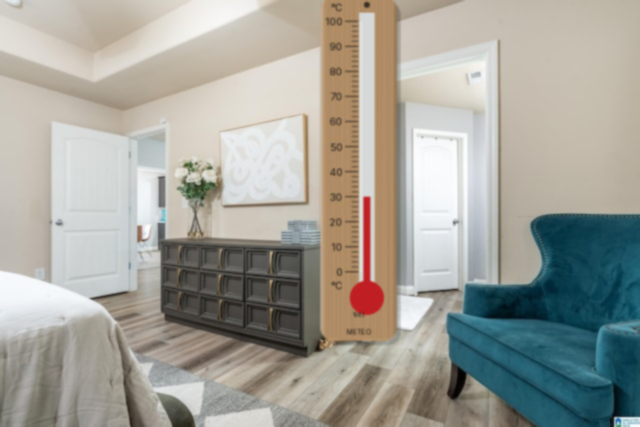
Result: 30; °C
